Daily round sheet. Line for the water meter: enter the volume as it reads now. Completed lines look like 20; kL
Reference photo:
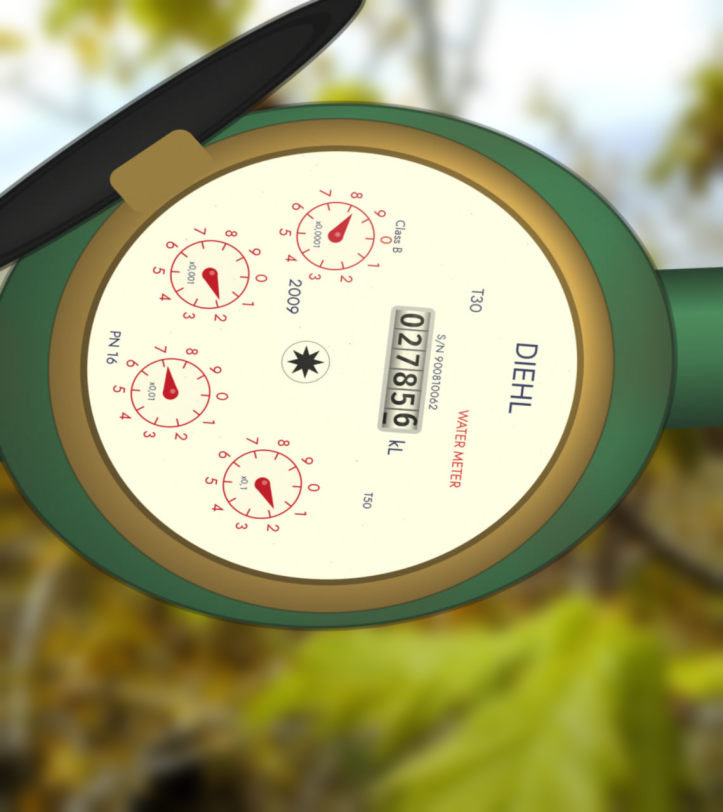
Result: 27856.1718; kL
